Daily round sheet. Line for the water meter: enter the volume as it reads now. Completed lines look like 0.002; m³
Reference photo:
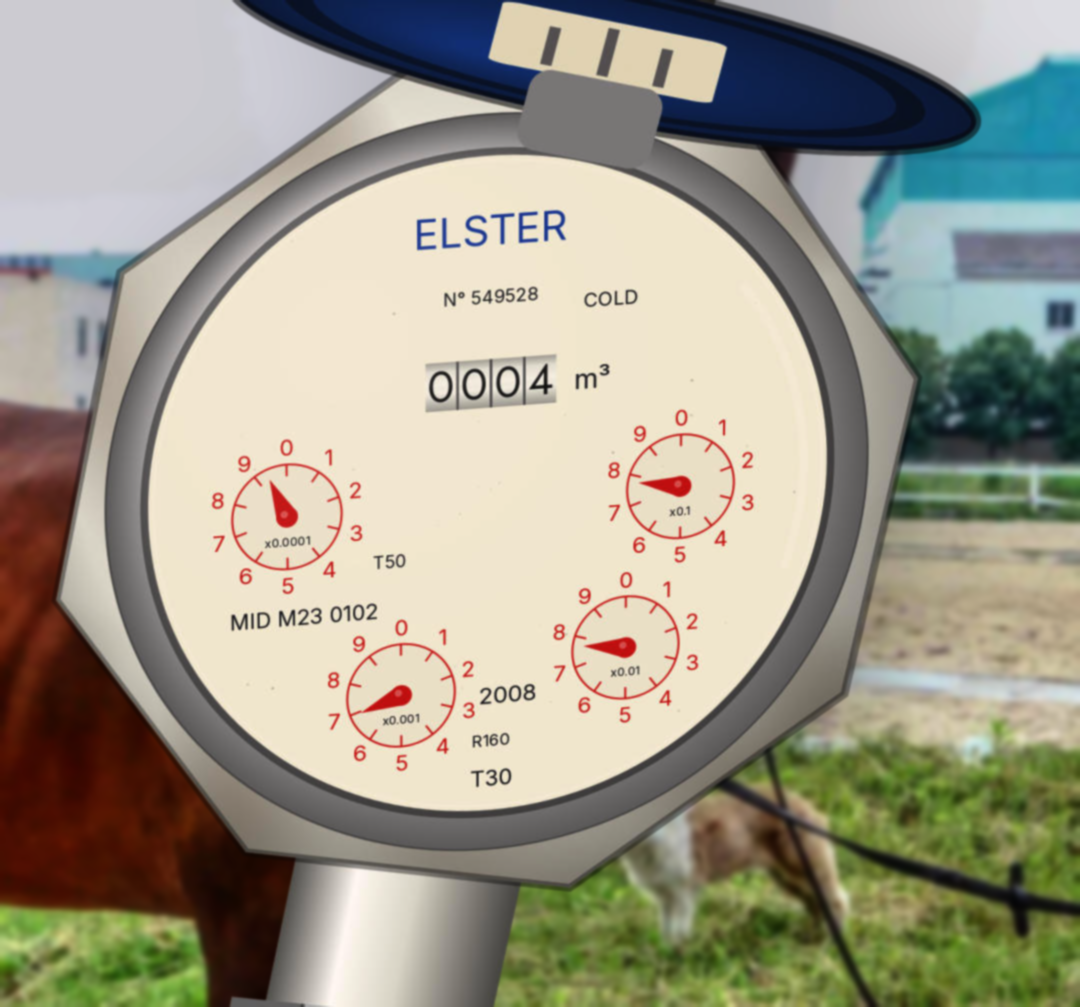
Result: 4.7769; m³
